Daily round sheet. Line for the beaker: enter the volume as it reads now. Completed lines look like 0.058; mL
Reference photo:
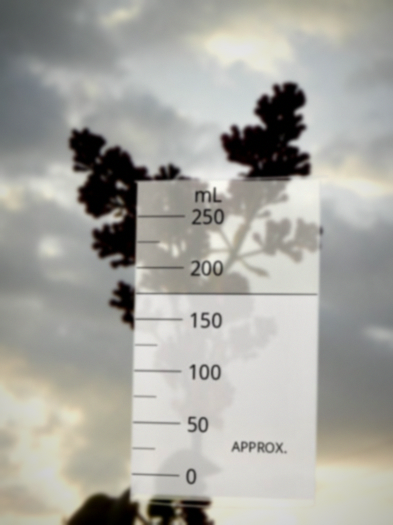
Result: 175; mL
